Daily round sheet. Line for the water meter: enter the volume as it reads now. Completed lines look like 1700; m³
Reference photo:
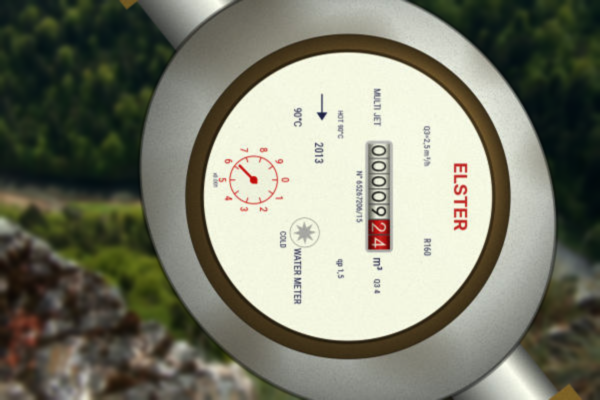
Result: 9.246; m³
